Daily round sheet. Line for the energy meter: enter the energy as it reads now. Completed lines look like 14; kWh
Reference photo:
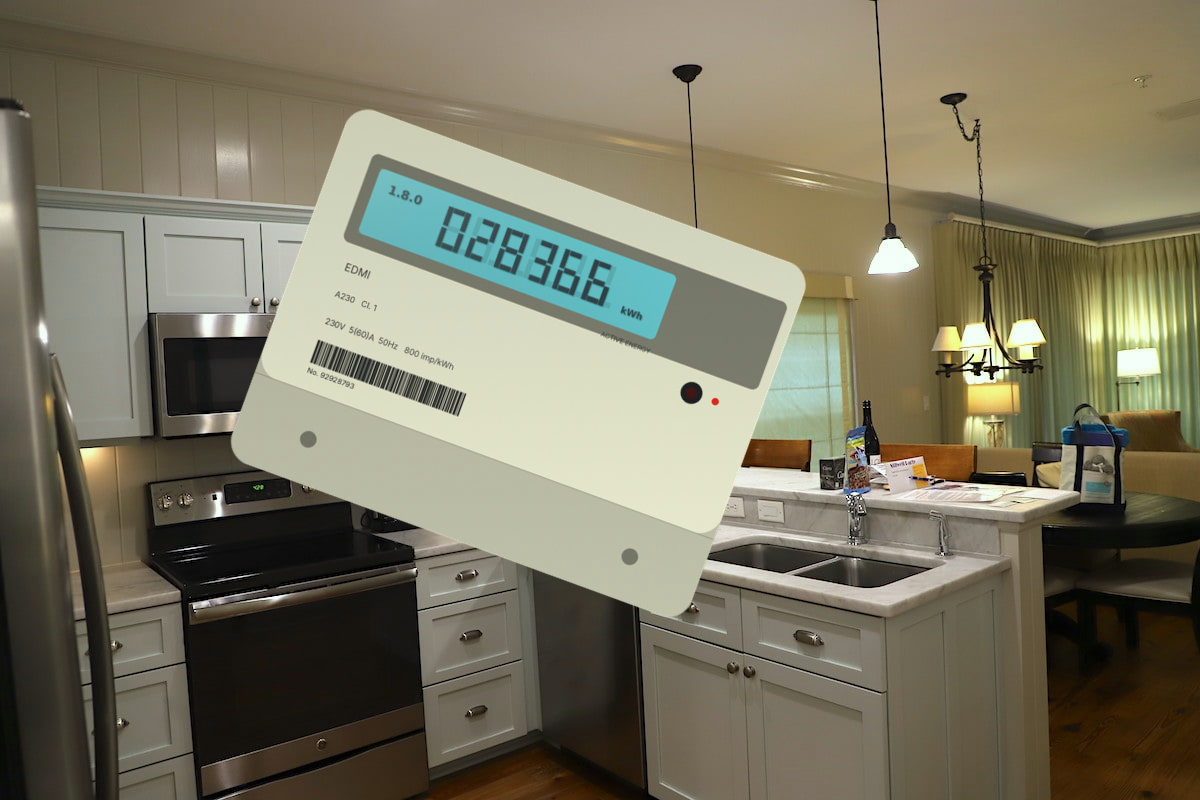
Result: 28366; kWh
